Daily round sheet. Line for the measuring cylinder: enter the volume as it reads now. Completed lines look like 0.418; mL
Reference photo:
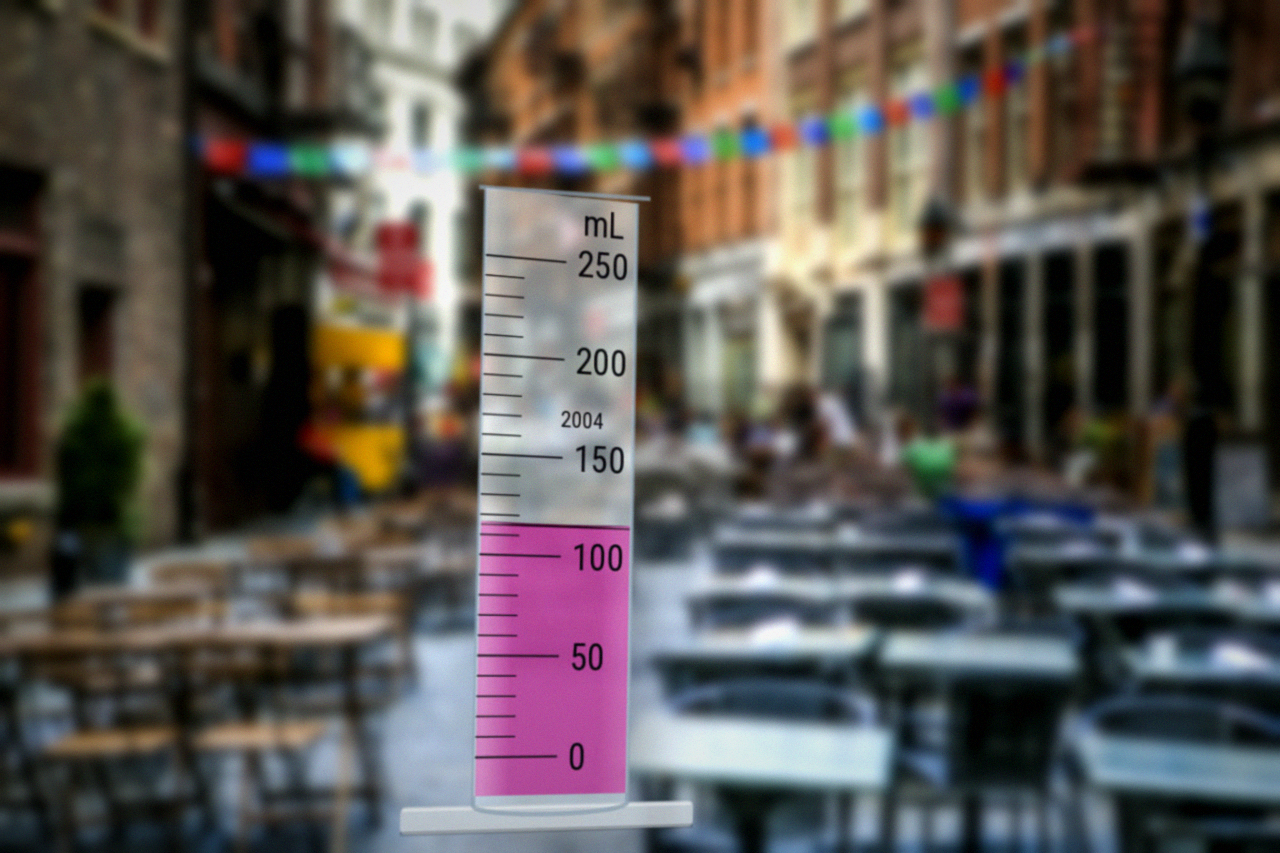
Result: 115; mL
